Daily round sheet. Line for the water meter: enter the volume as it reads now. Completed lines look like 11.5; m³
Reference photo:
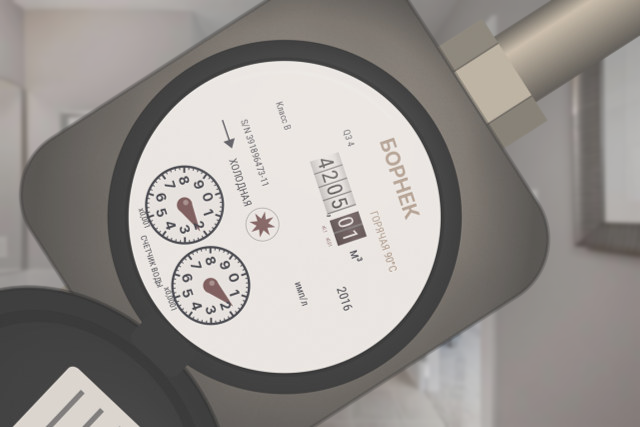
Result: 4205.0121; m³
